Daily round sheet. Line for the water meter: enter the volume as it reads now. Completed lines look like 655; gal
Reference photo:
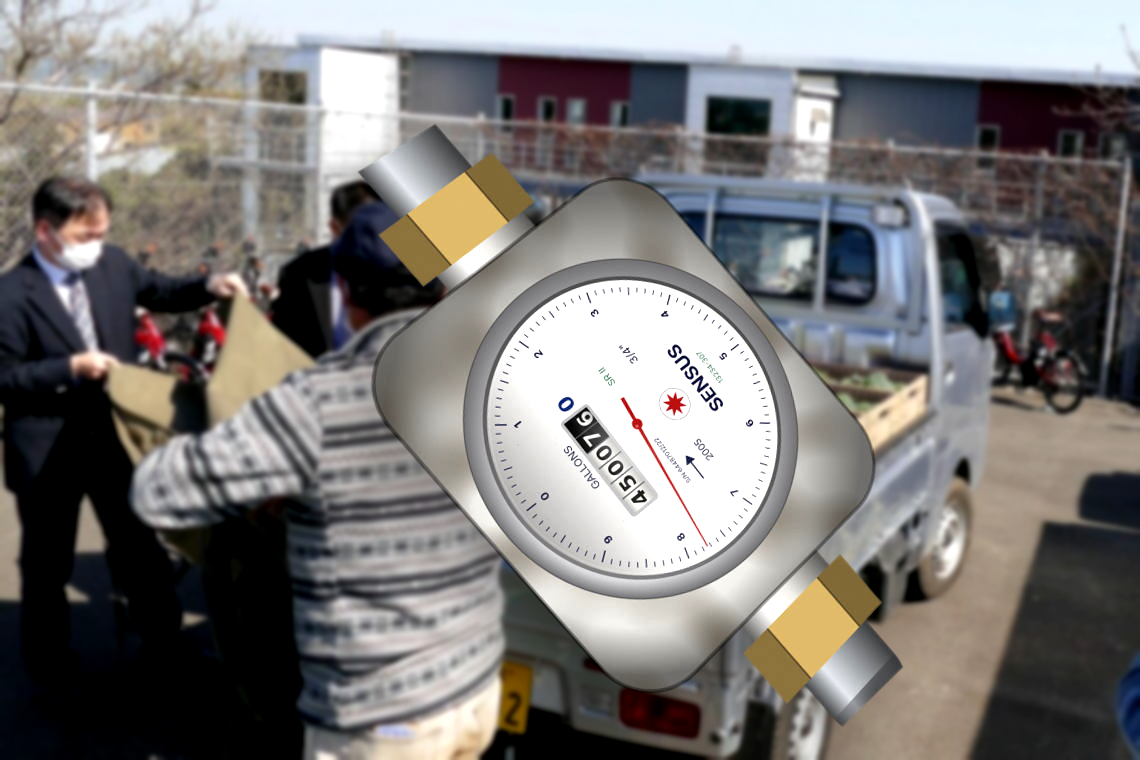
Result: 4500757.7; gal
